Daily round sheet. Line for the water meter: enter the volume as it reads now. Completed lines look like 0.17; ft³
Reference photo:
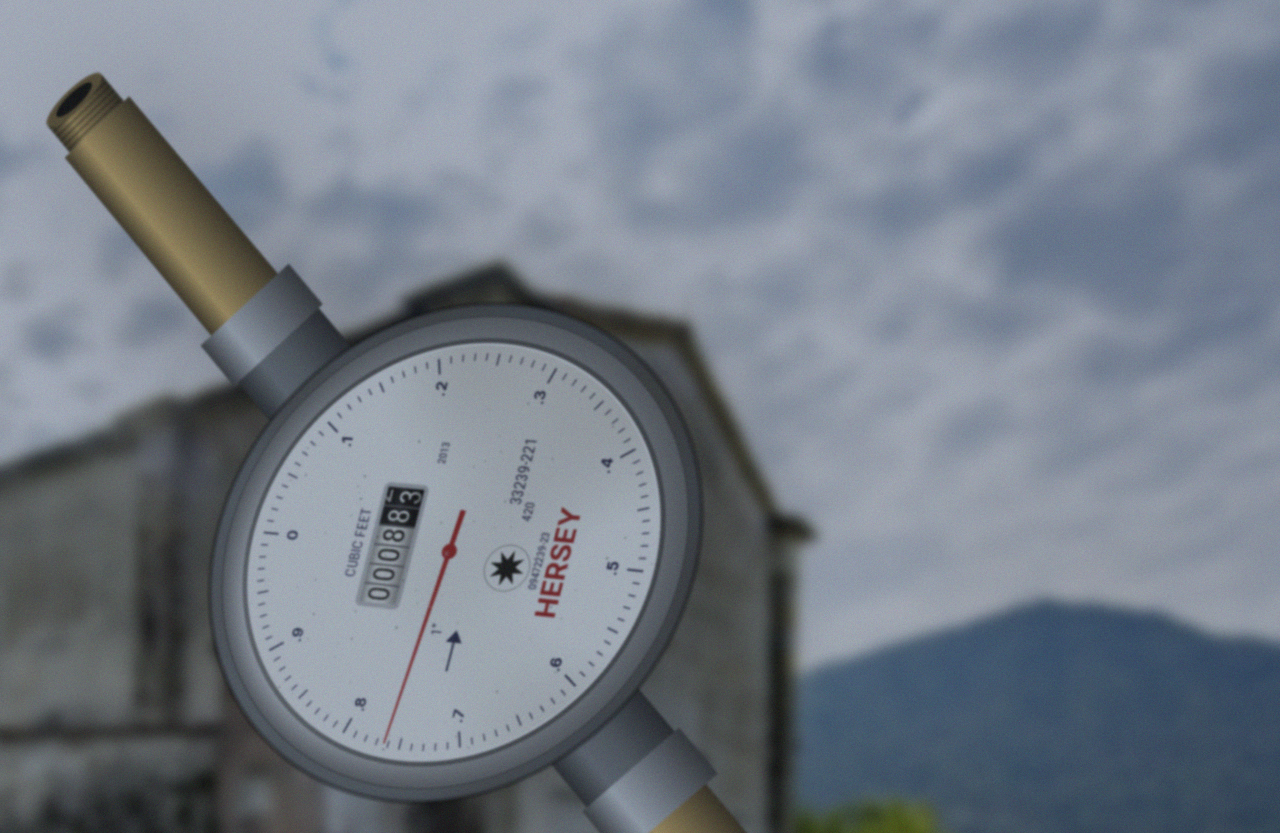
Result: 882.76; ft³
